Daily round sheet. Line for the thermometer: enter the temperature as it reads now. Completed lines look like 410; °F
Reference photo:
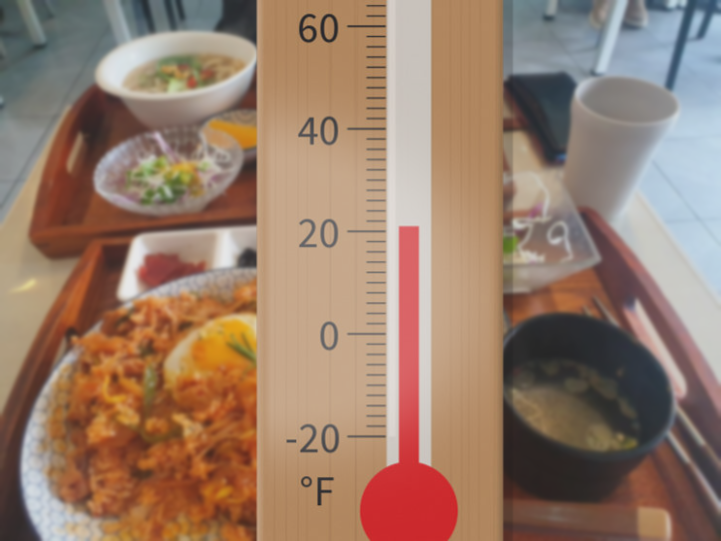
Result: 21; °F
